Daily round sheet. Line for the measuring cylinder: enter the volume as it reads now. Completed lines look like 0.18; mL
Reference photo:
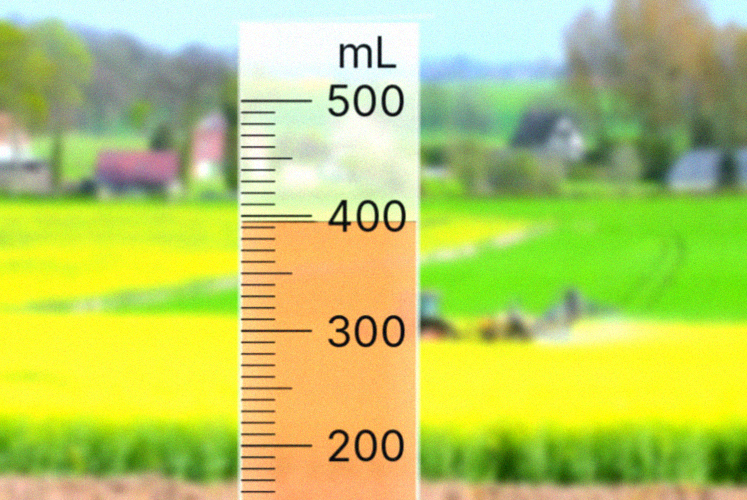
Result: 395; mL
